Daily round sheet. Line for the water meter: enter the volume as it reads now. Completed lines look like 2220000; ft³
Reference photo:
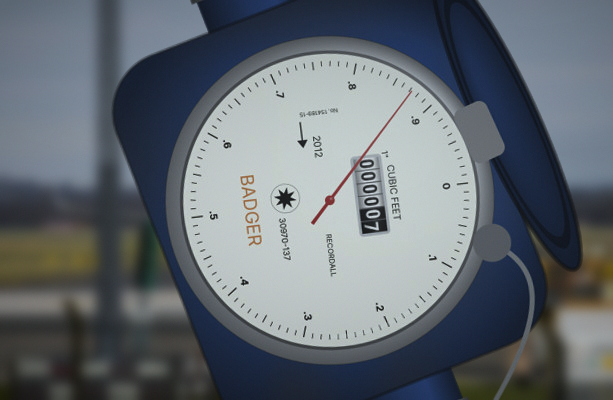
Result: 6.87; ft³
